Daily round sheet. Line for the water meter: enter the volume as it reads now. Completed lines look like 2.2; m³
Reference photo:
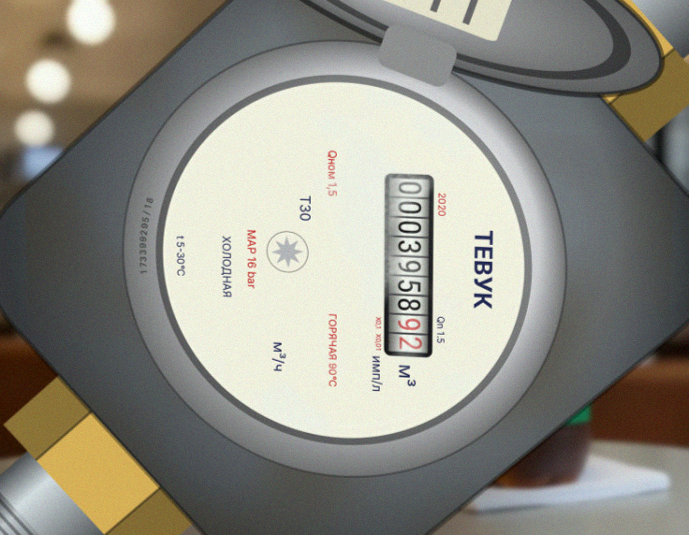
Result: 3958.92; m³
